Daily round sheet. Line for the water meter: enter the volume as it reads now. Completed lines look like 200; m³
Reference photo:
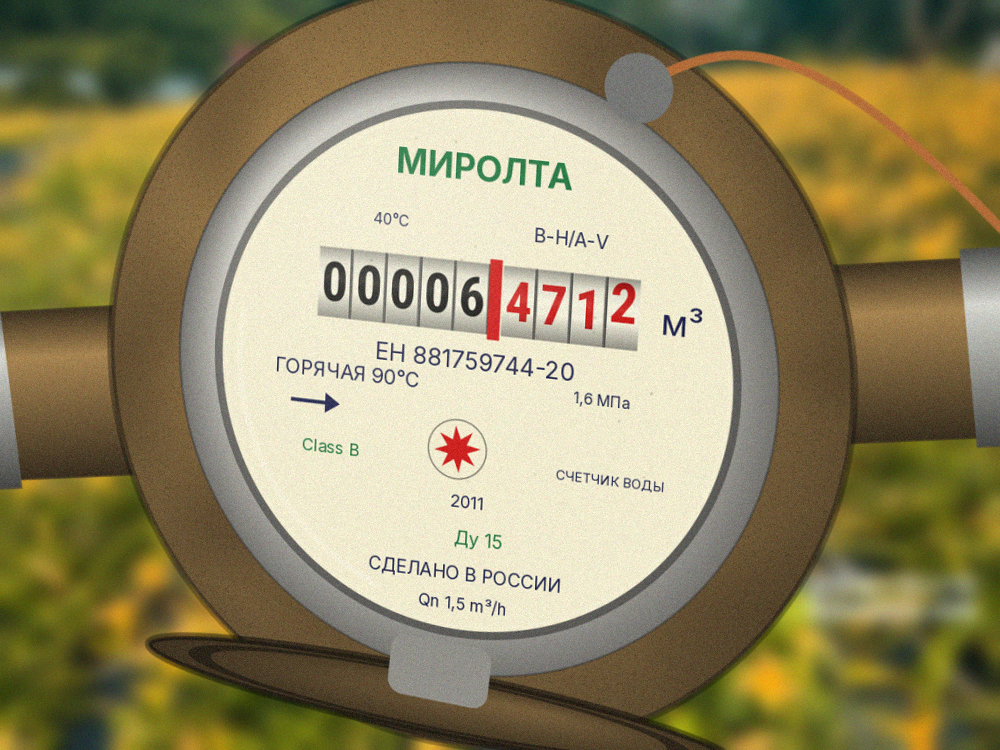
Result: 6.4712; m³
